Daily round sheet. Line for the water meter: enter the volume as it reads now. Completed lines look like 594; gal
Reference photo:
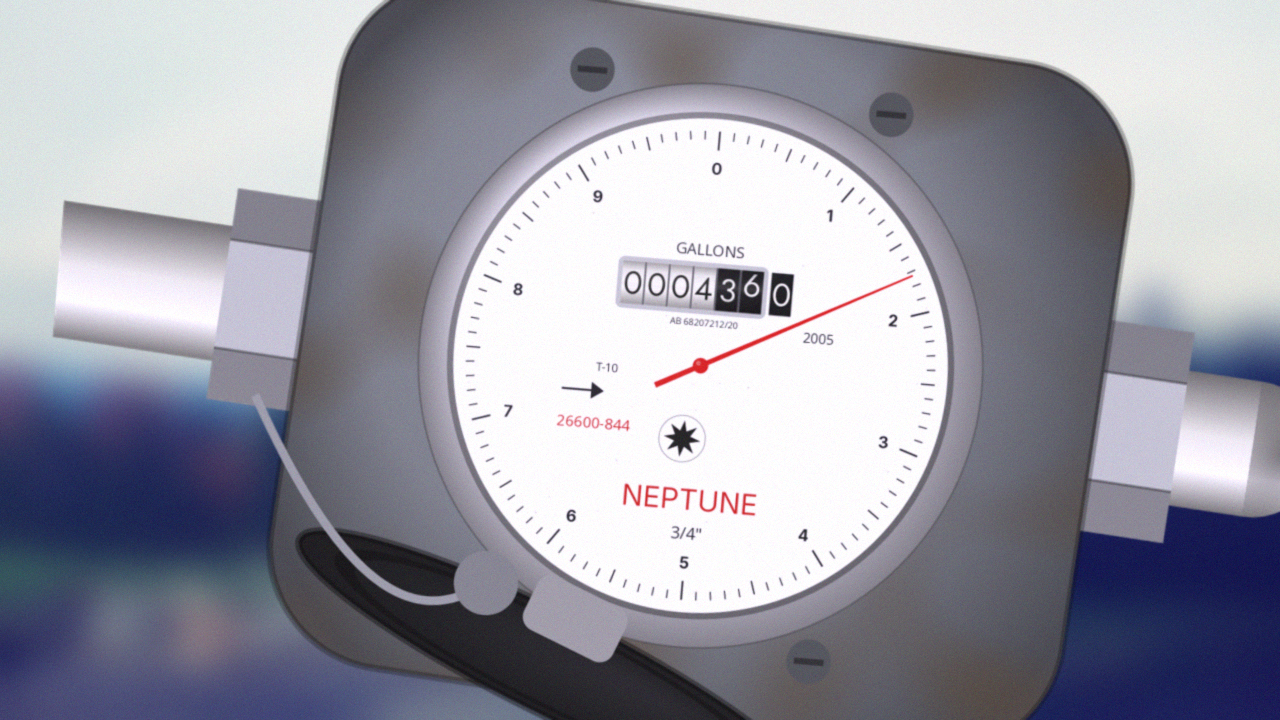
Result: 4361.7; gal
